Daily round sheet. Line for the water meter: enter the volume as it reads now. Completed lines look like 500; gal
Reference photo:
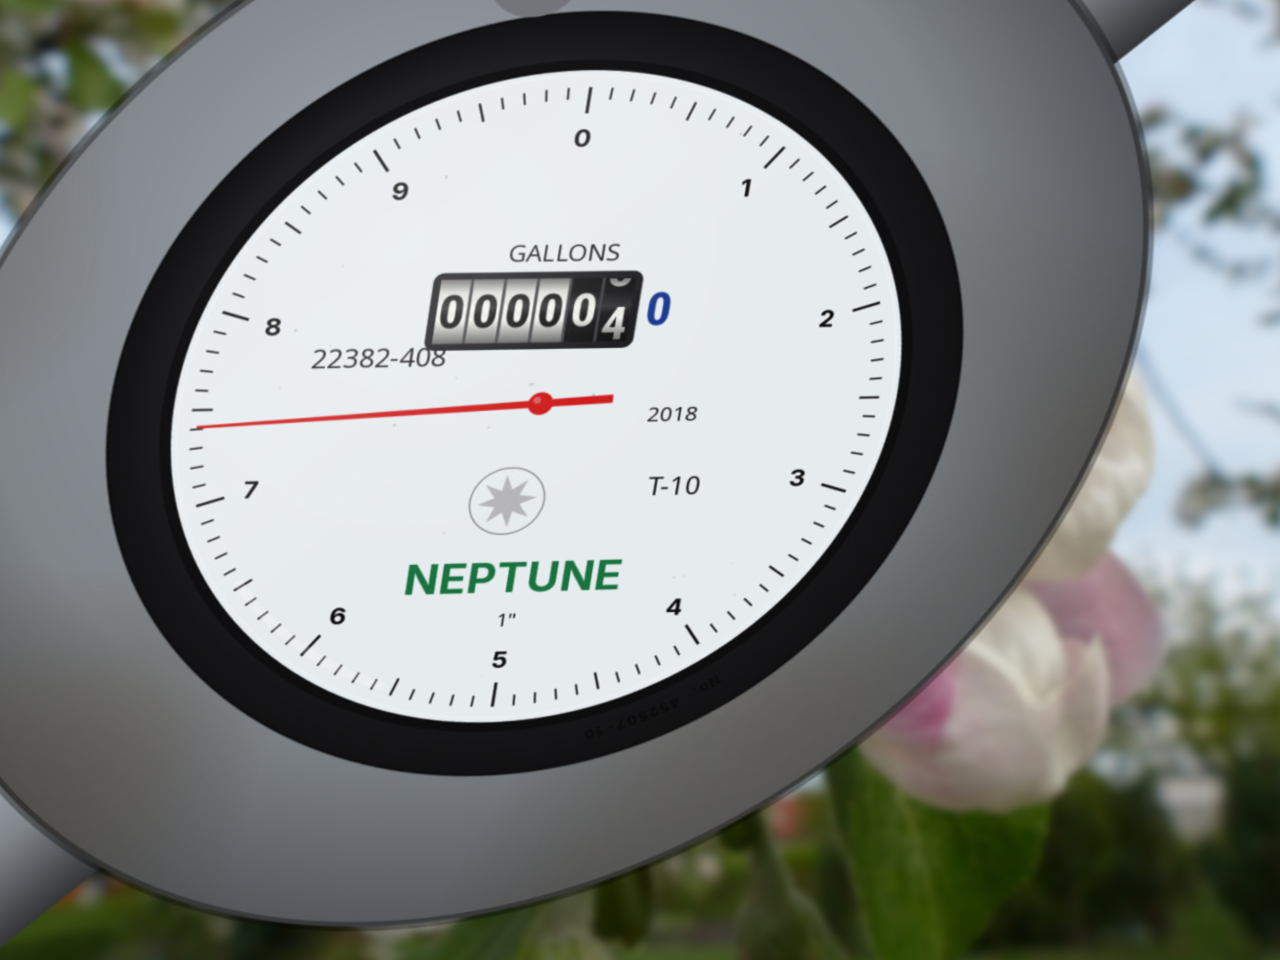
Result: 37.4; gal
